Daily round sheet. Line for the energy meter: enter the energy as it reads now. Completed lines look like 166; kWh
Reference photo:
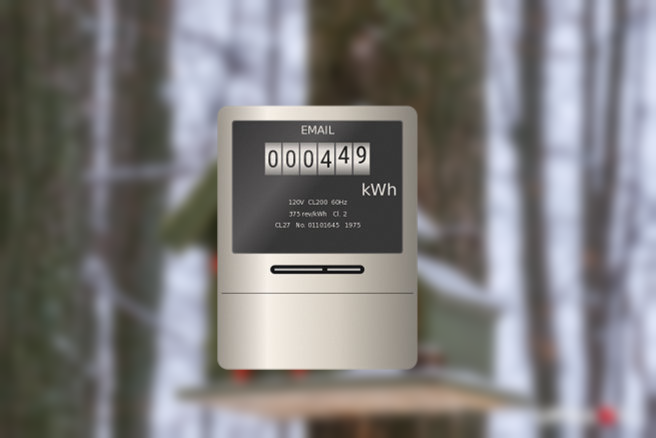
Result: 449; kWh
